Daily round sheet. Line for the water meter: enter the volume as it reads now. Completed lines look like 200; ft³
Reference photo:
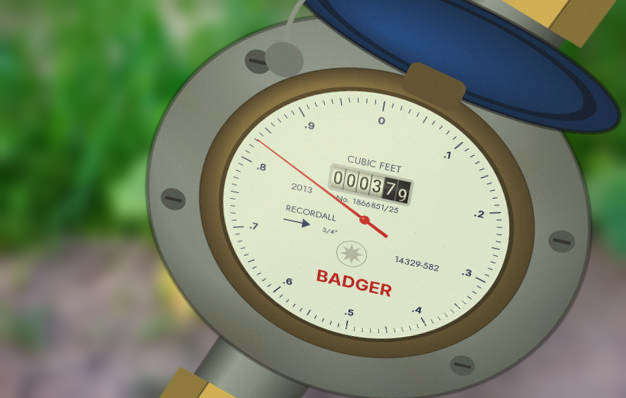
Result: 378.83; ft³
